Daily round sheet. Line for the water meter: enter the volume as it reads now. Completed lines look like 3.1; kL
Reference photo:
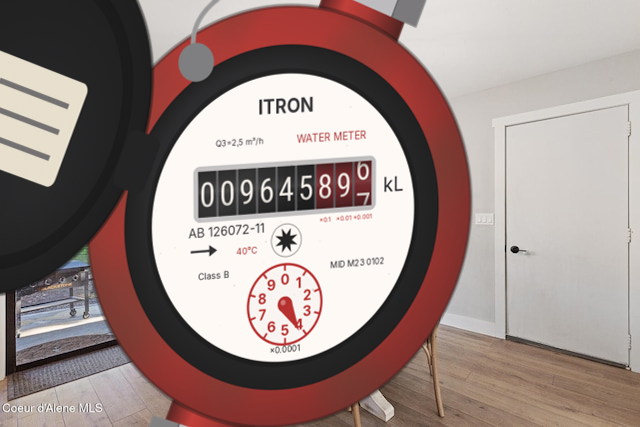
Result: 9645.8964; kL
